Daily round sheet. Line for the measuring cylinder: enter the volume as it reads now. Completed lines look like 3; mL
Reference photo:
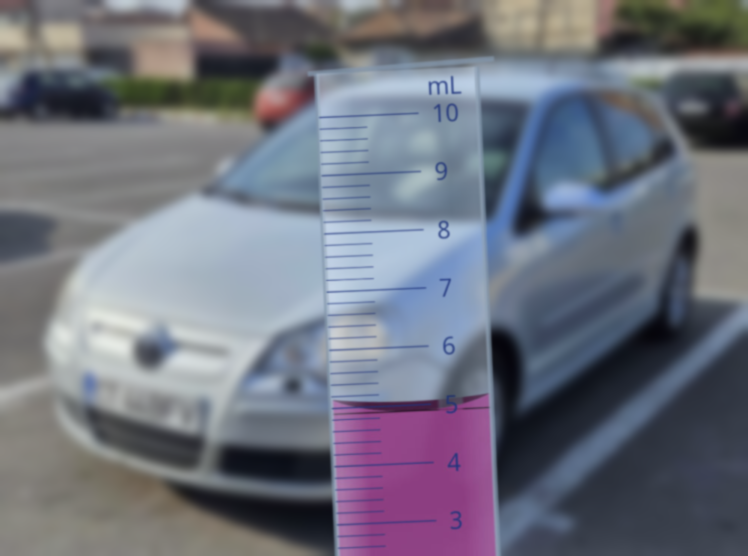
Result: 4.9; mL
